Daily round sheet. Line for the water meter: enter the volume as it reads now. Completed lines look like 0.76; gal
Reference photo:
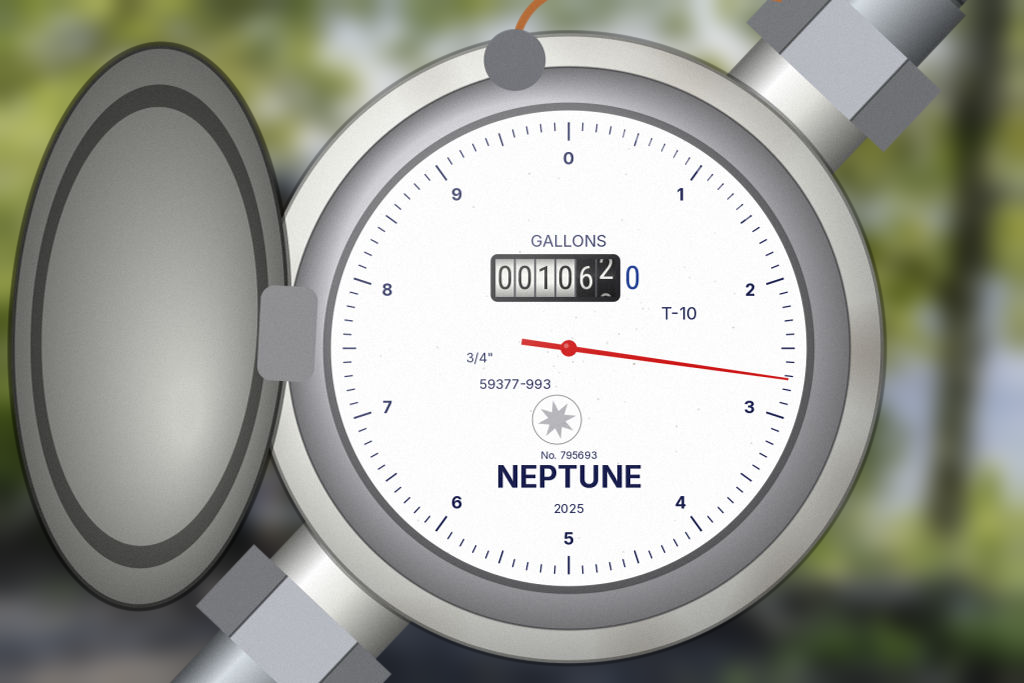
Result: 10622.7; gal
